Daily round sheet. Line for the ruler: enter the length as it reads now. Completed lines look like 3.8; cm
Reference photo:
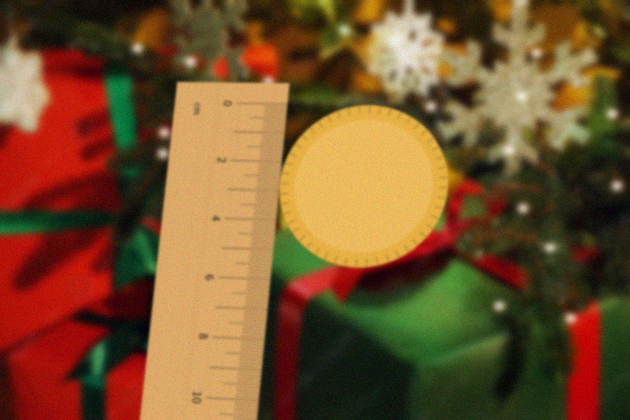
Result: 5.5; cm
